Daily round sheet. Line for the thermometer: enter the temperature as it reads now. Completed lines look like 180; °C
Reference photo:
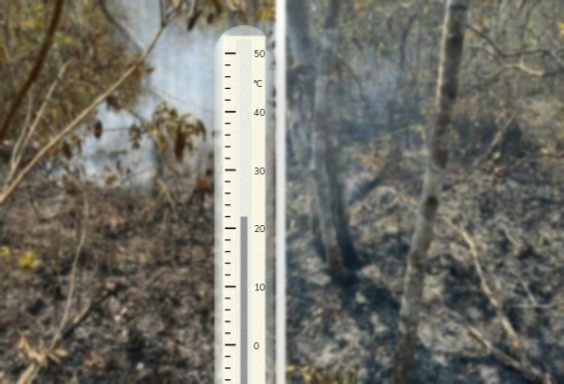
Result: 22; °C
